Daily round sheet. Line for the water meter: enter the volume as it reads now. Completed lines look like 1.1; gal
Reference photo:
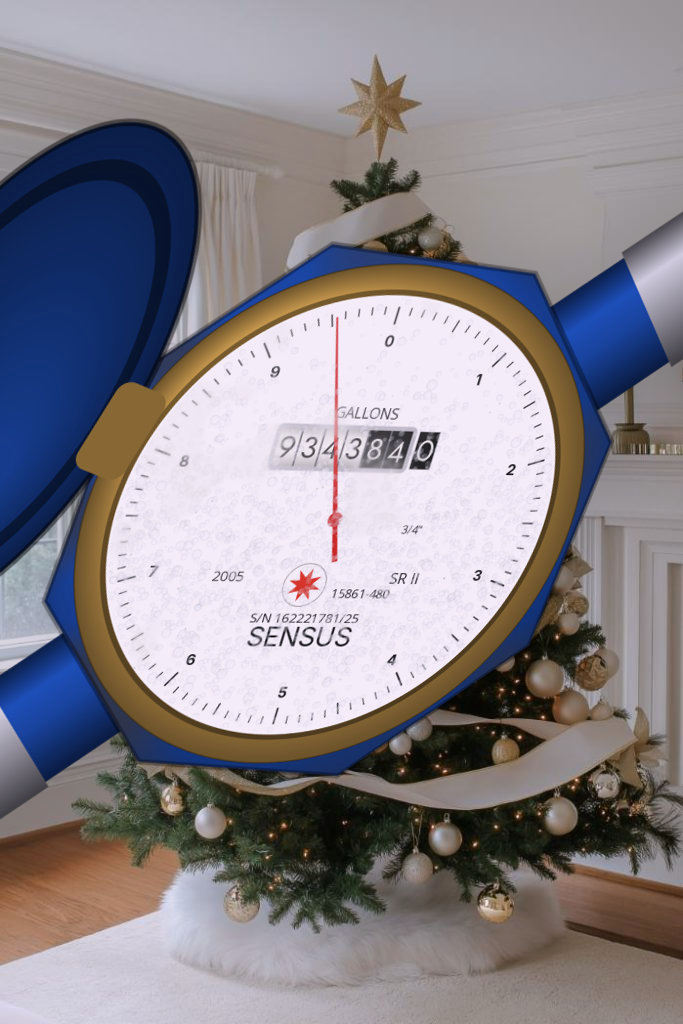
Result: 9343839.5; gal
